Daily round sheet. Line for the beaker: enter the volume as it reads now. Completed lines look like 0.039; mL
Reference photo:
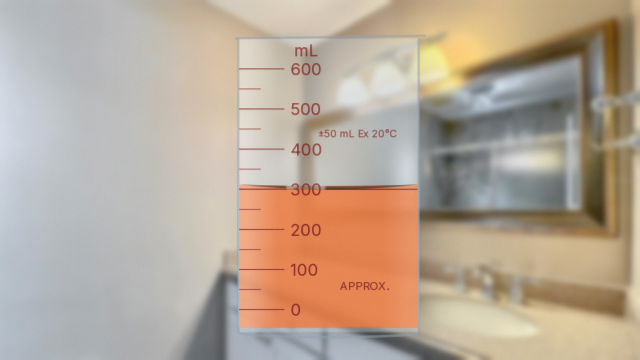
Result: 300; mL
